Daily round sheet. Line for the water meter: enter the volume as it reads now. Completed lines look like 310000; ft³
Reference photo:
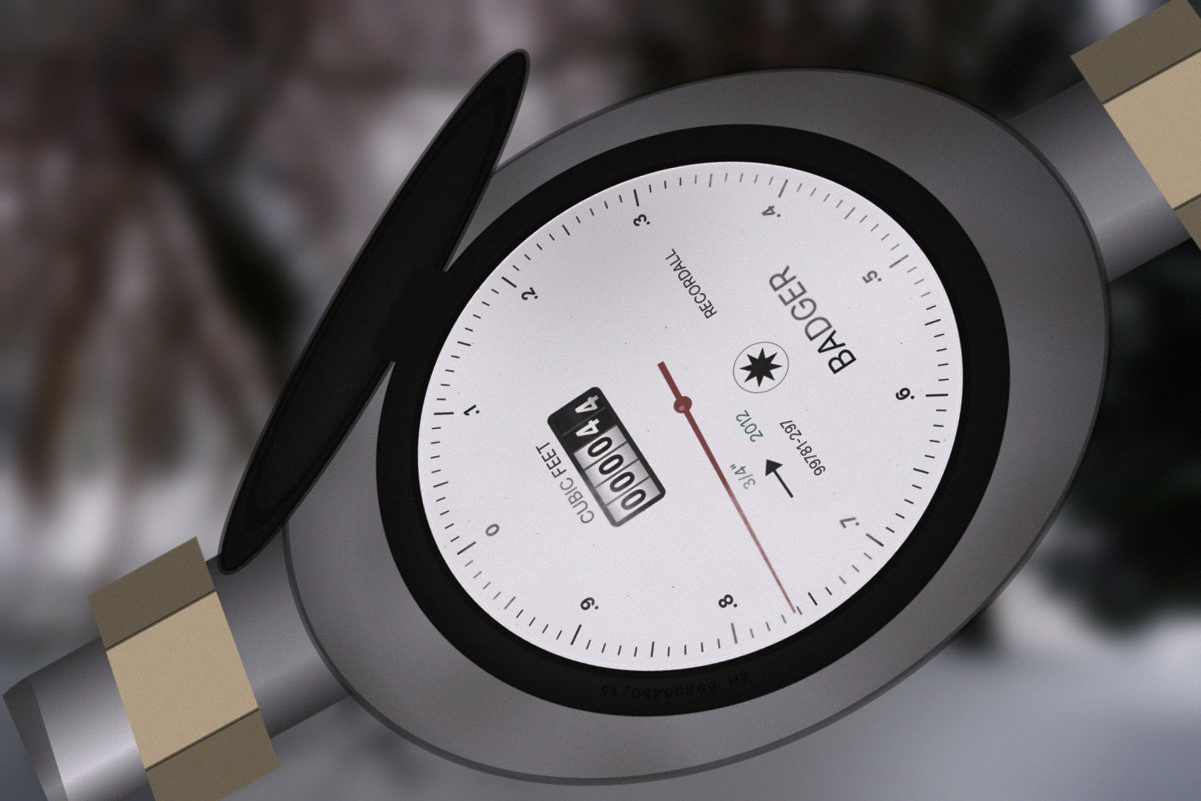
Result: 43.76; ft³
